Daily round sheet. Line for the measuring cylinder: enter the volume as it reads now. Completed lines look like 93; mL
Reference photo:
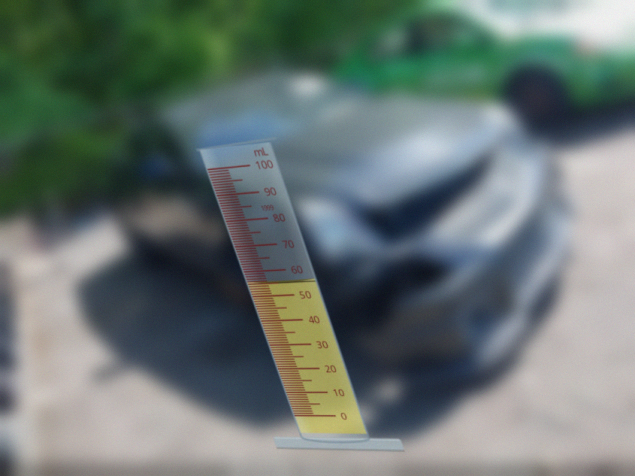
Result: 55; mL
